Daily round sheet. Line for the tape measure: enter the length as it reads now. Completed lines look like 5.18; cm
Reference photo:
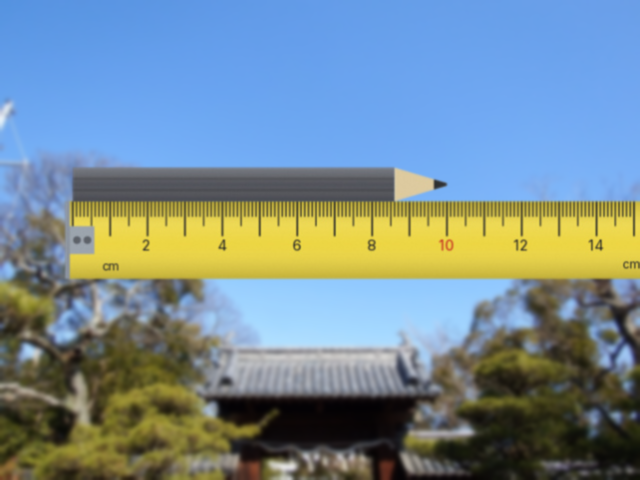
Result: 10; cm
